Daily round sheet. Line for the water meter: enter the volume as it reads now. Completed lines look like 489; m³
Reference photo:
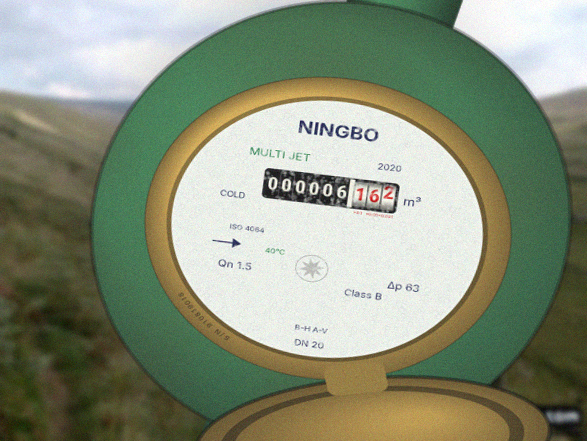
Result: 6.162; m³
